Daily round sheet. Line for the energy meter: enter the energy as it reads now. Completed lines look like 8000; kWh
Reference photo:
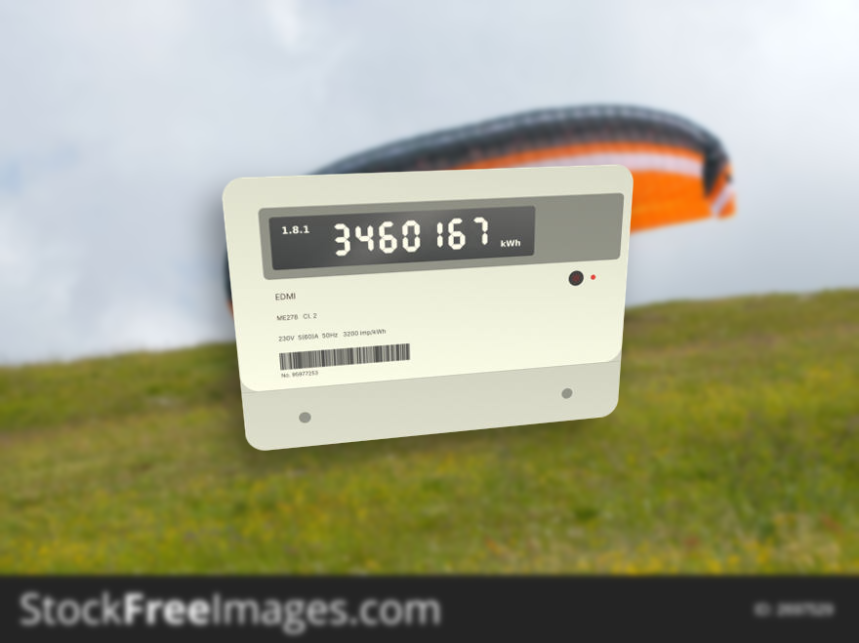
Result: 3460167; kWh
